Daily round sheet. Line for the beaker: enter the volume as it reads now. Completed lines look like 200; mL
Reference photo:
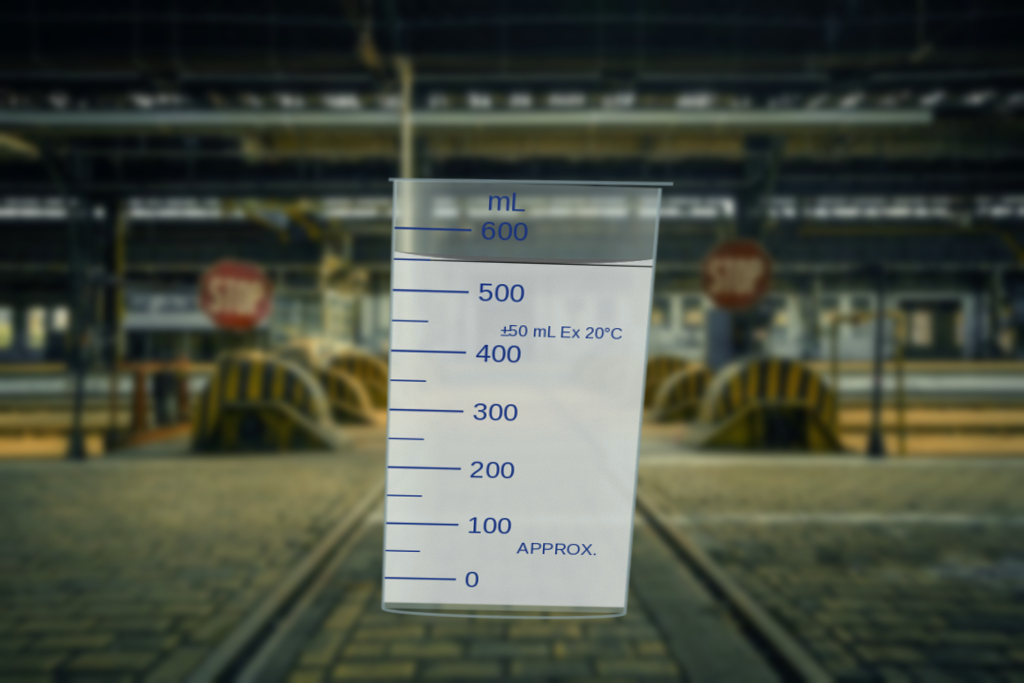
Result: 550; mL
